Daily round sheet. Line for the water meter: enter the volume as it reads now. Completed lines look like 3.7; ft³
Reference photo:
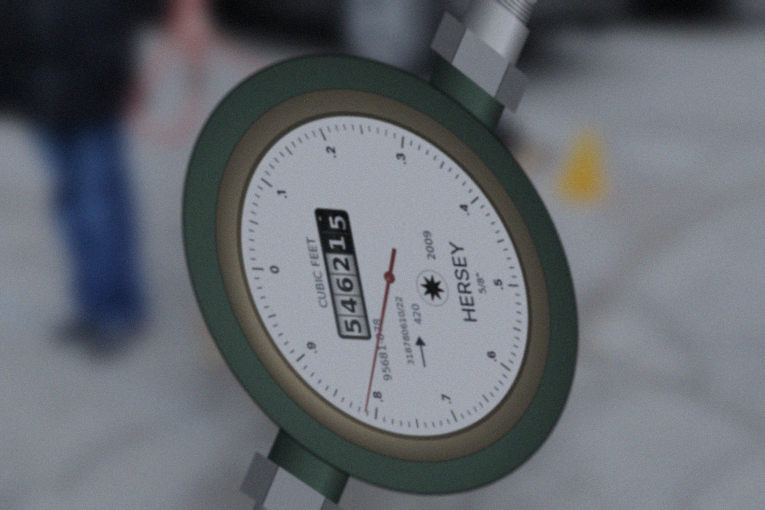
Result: 546214.81; ft³
